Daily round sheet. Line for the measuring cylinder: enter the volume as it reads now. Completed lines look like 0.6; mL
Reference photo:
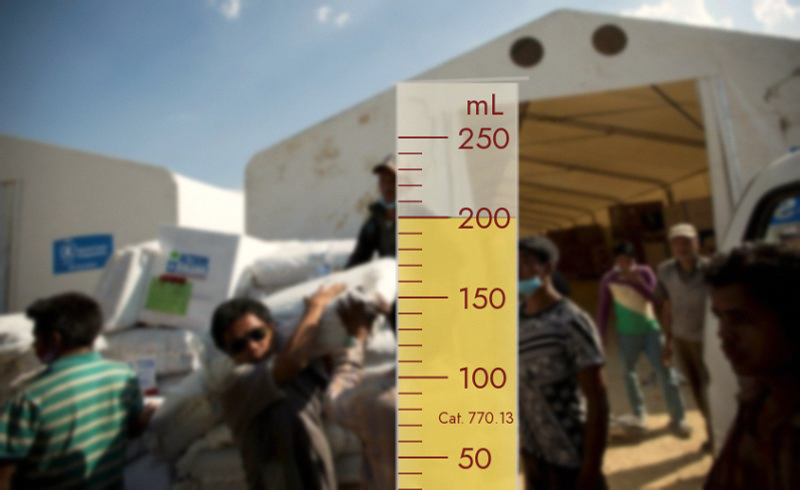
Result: 200; mL
